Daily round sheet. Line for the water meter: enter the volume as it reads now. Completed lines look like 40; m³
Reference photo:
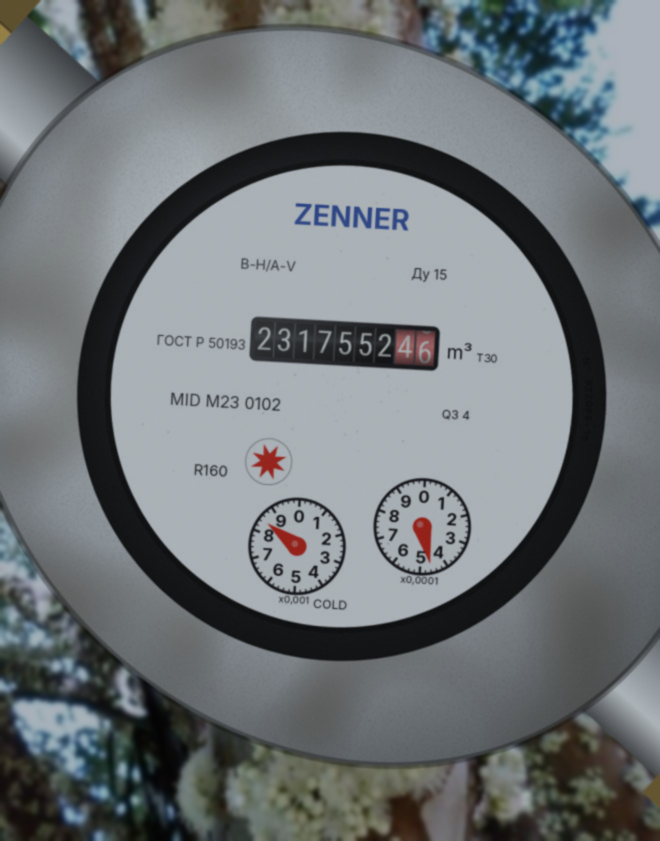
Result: 2317552.4584; m³
